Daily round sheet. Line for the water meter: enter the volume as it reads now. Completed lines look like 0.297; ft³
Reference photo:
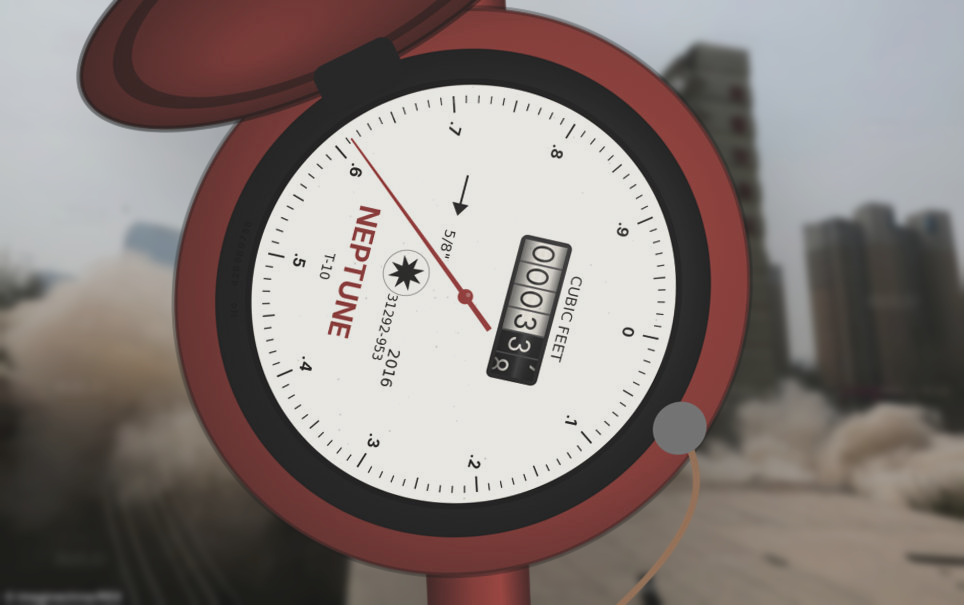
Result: 337.61; ft³
